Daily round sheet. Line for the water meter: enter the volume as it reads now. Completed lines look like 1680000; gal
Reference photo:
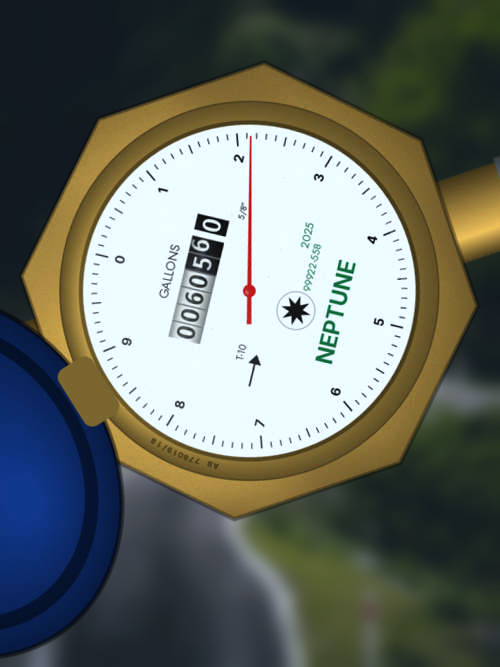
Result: 60562.1; gal
